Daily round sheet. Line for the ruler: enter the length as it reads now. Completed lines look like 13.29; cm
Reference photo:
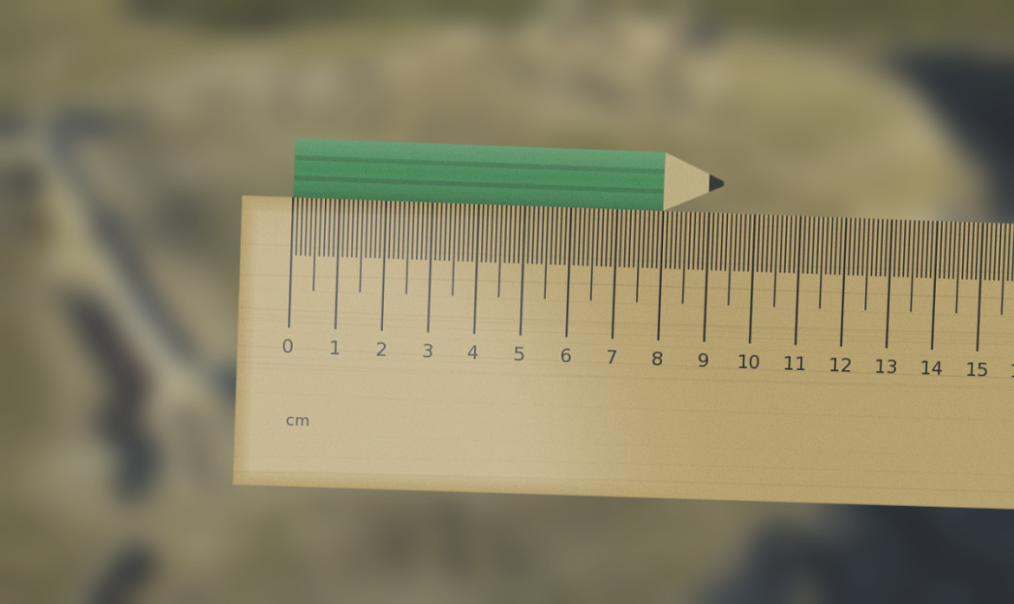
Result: 9.3; cm
